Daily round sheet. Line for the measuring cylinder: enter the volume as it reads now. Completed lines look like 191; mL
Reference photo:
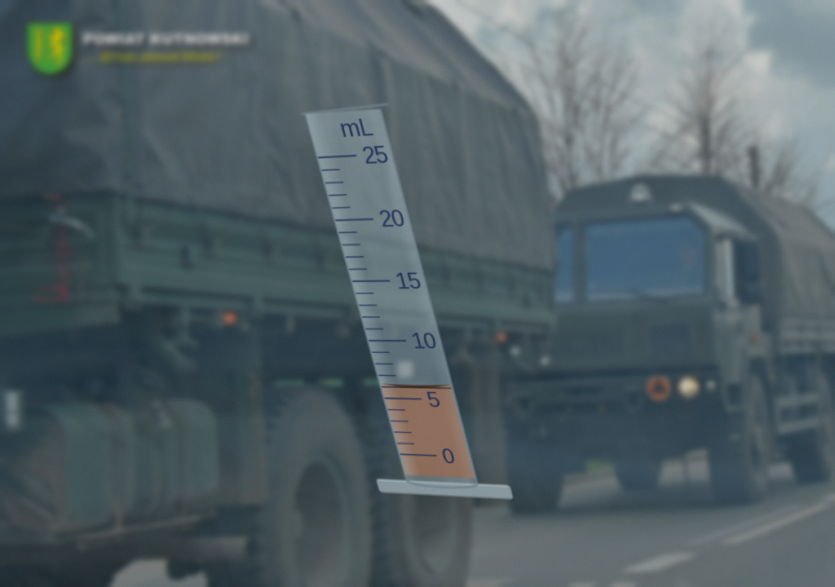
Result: 6; mL
